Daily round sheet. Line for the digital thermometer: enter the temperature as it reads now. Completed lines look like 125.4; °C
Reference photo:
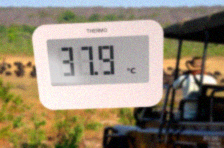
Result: 37.9; °C
